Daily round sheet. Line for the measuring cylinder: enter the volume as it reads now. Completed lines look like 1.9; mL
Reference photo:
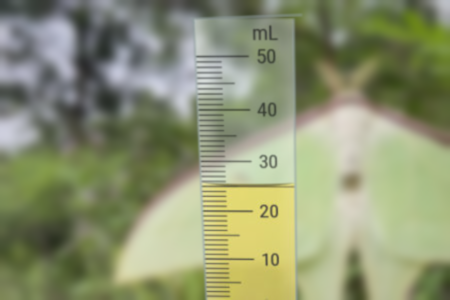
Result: 25; mL
